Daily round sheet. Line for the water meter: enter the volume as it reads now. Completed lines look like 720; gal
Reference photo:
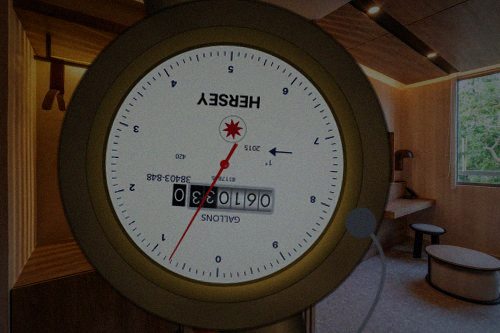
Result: 610330.7; gal
